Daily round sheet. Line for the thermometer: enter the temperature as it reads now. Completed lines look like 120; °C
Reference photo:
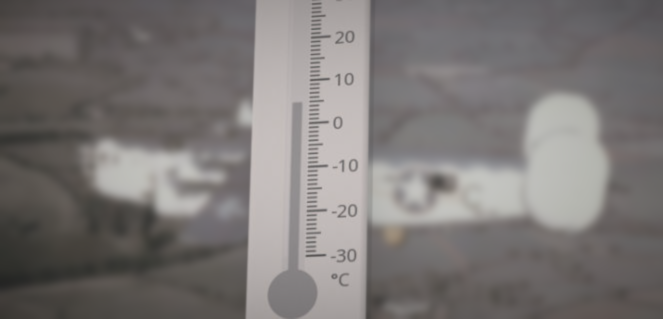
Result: 5; °C
